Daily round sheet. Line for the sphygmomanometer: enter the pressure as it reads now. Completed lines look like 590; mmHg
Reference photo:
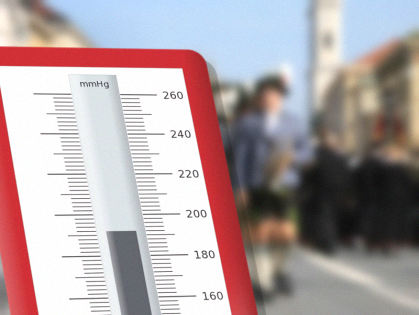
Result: 192; mmHg
